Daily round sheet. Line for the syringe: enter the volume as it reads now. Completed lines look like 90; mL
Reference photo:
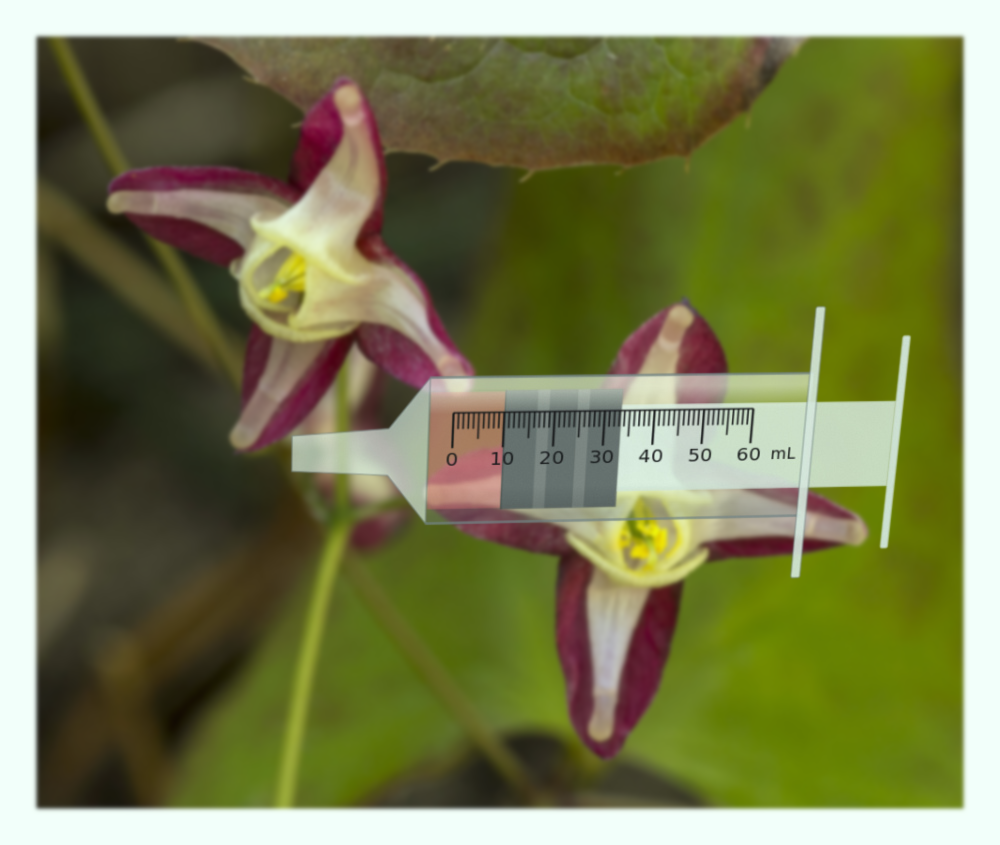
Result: 10; mL
